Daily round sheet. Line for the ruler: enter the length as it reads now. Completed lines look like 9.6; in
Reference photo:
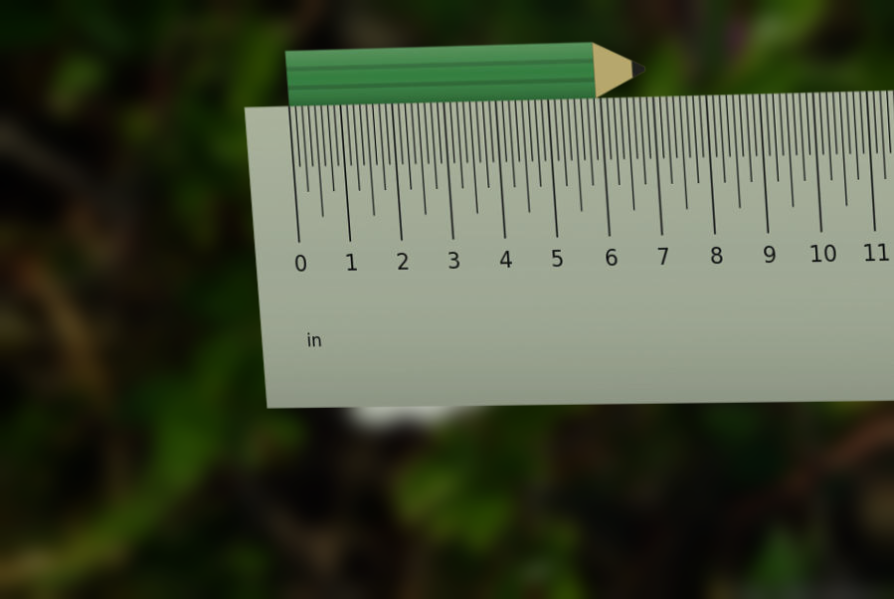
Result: 6.875; in
